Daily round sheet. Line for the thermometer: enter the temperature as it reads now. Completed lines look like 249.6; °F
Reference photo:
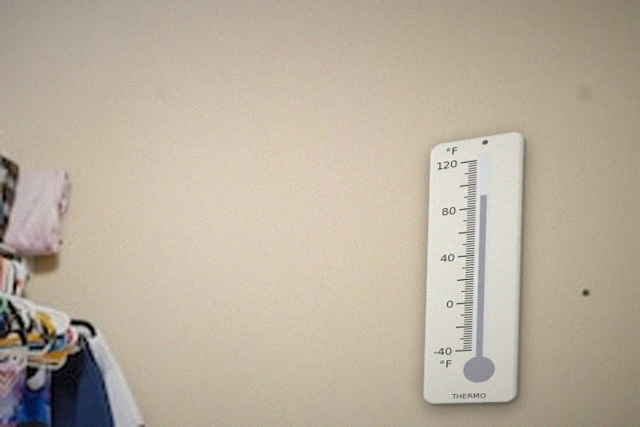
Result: 90; °F
